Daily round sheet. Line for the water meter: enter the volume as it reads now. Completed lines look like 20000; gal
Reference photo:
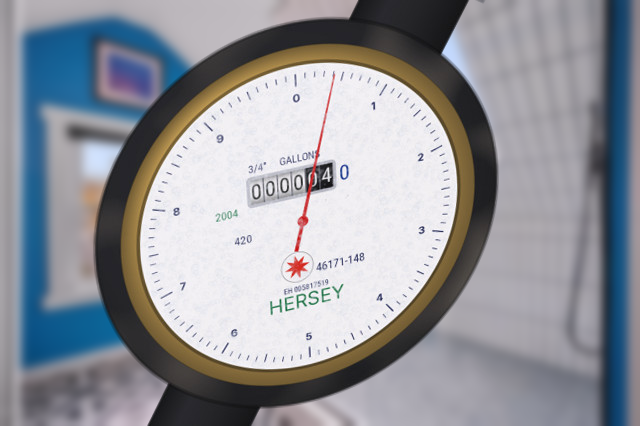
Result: 40.4; gal
